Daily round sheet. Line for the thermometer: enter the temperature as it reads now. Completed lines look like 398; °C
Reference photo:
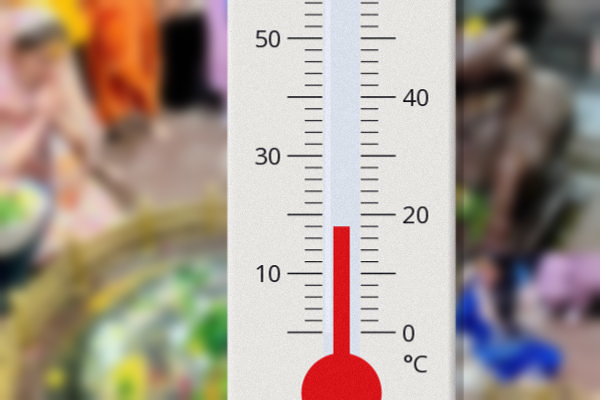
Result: 18; °C
